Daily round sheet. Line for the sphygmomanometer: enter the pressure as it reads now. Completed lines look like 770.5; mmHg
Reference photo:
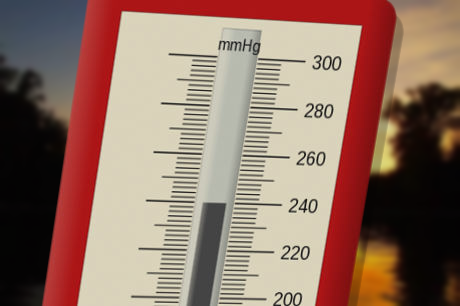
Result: 240; mmHg
